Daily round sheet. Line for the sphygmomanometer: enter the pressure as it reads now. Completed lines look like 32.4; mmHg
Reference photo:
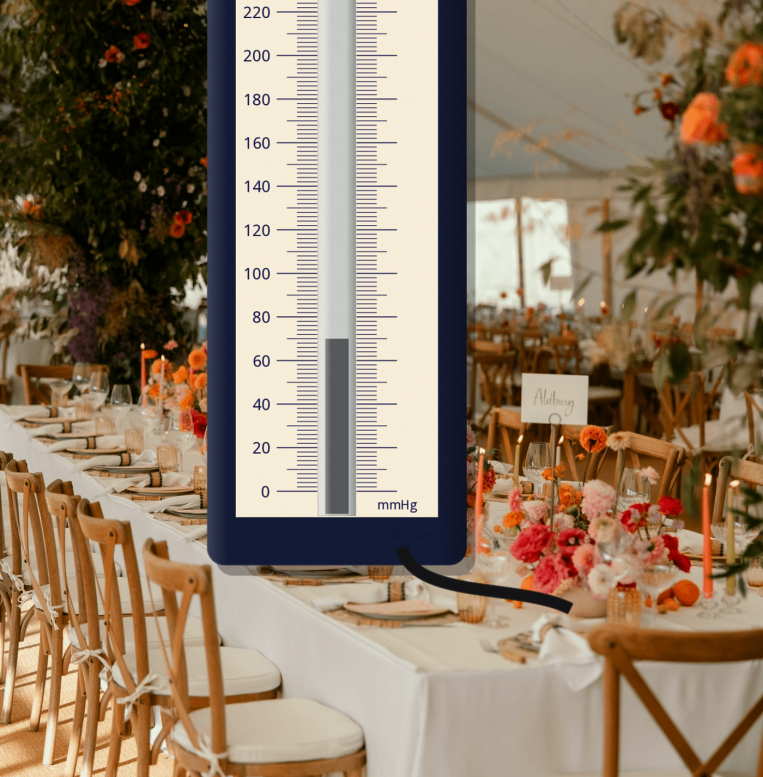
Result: 70; mmHg
